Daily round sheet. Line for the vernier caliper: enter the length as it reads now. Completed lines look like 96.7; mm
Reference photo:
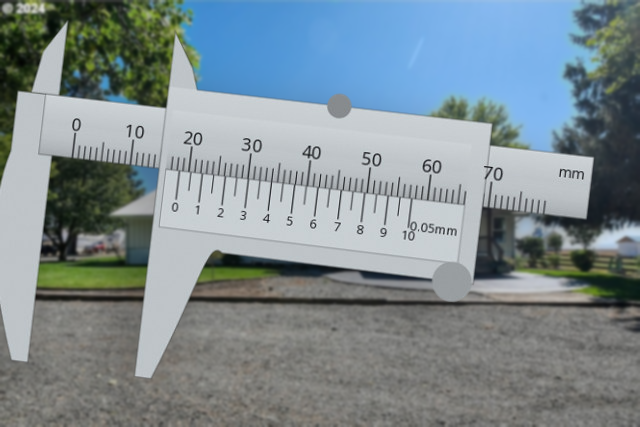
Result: 18.4; mm
